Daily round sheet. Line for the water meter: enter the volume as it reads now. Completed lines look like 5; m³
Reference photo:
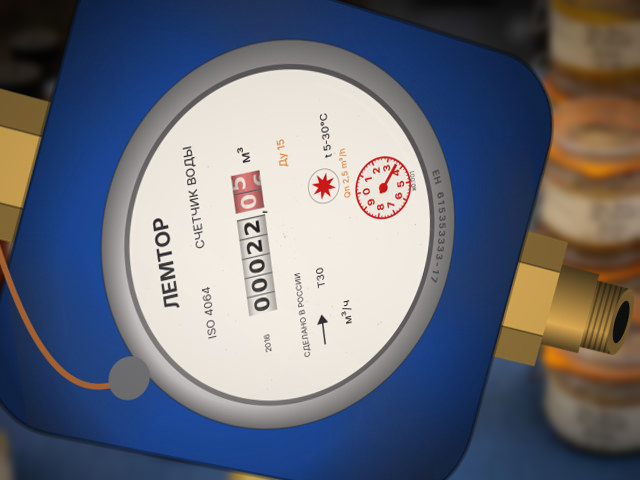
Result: 22.053; m³
